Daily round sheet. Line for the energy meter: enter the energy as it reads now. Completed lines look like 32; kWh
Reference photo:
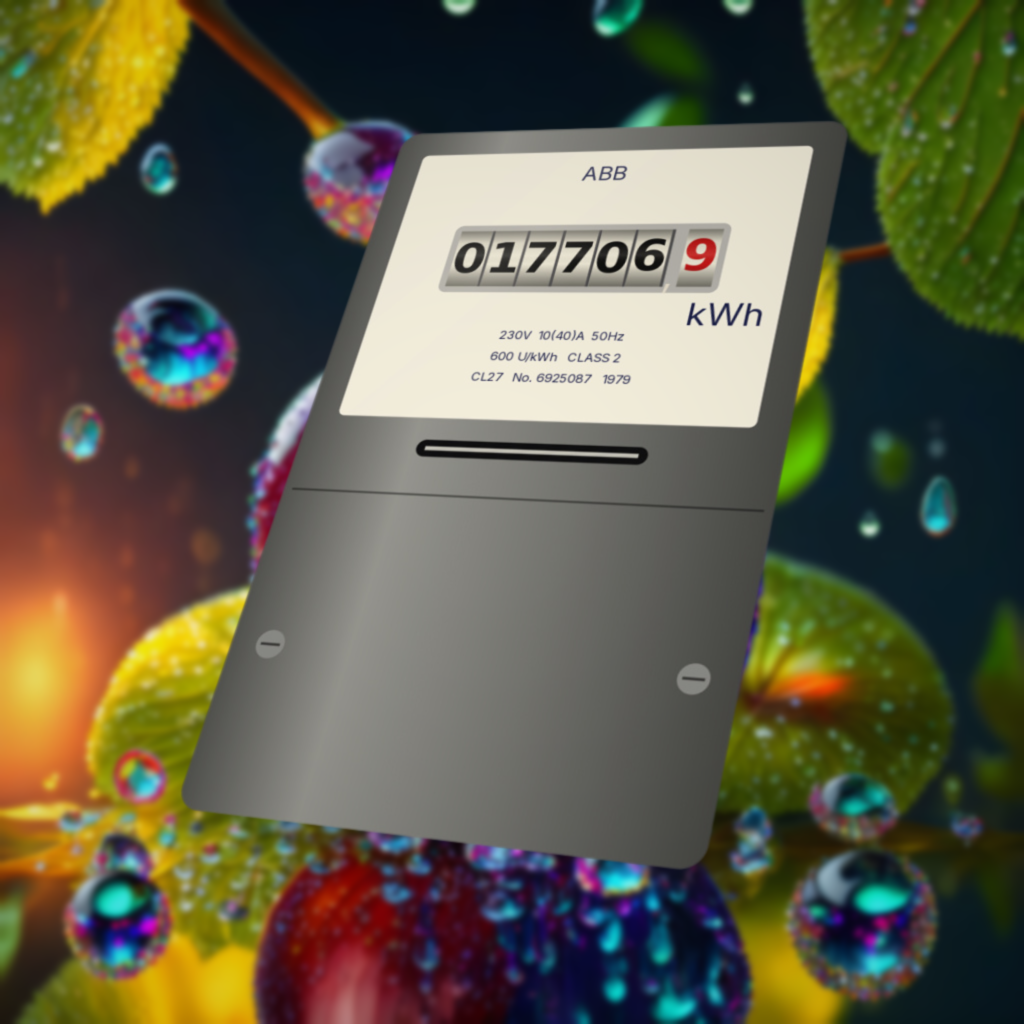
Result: 17706.9; kWh
